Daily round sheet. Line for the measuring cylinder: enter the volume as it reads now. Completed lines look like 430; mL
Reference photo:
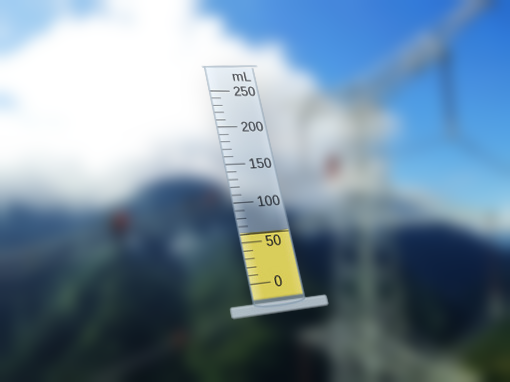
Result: 60; mL
